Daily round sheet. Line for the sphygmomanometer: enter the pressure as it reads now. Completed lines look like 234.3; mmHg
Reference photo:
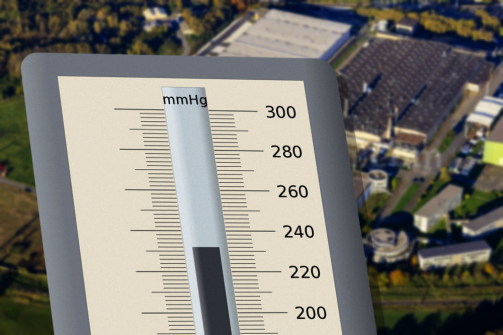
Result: 232; mmHg
